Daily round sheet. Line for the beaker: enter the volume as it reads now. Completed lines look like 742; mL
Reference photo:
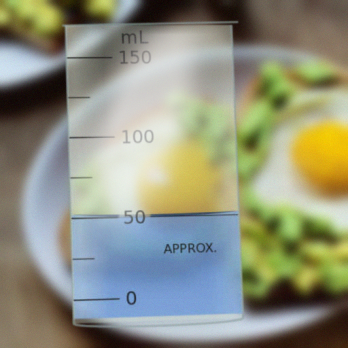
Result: 50; mL
